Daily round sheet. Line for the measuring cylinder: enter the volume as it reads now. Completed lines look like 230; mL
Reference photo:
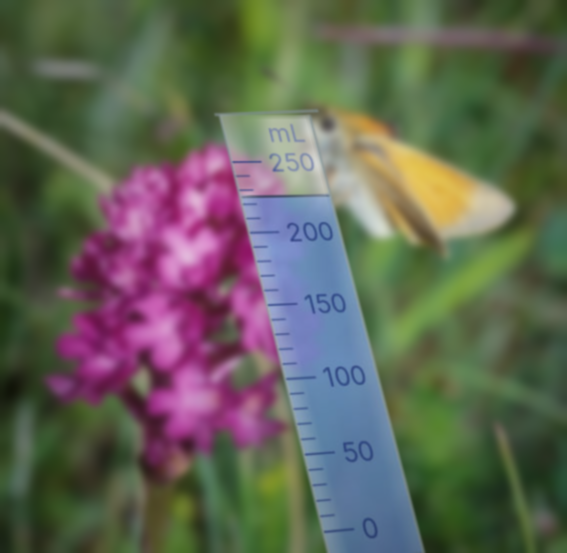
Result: 225; mL
